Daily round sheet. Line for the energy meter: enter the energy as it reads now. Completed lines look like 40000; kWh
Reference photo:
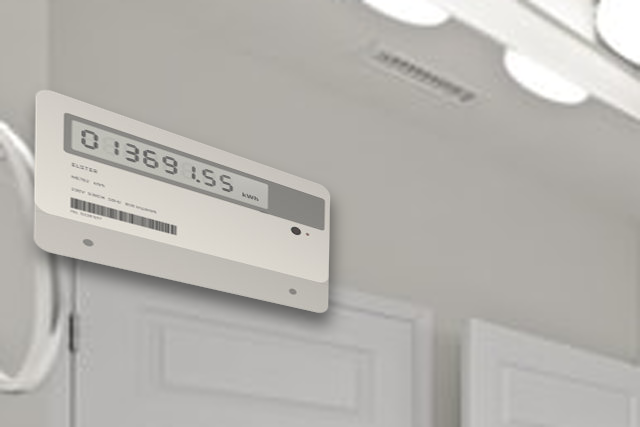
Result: 13691.55; kWh
